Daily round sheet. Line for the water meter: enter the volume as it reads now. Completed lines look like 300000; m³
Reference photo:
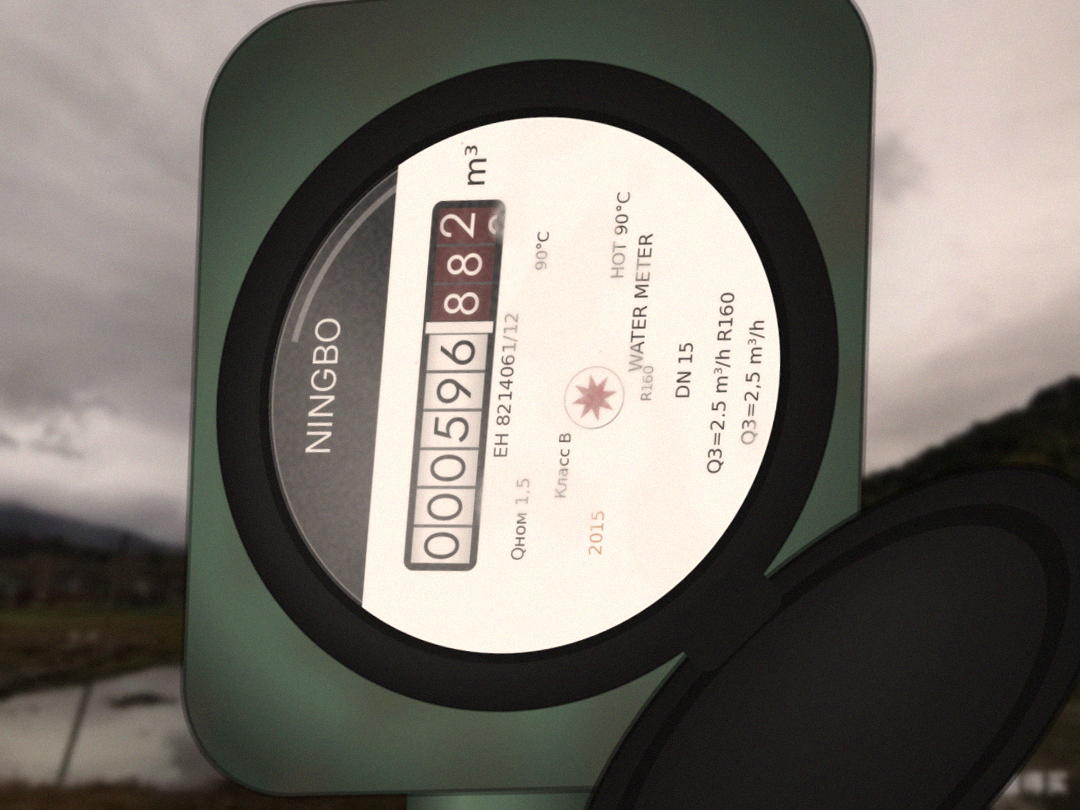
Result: 596.882; m³
